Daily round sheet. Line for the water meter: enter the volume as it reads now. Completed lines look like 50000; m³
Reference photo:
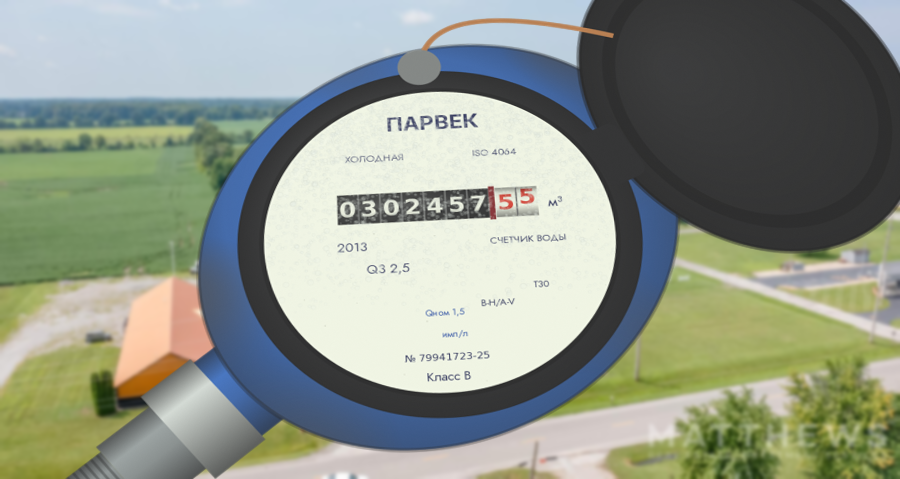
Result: 302457.55; m³
